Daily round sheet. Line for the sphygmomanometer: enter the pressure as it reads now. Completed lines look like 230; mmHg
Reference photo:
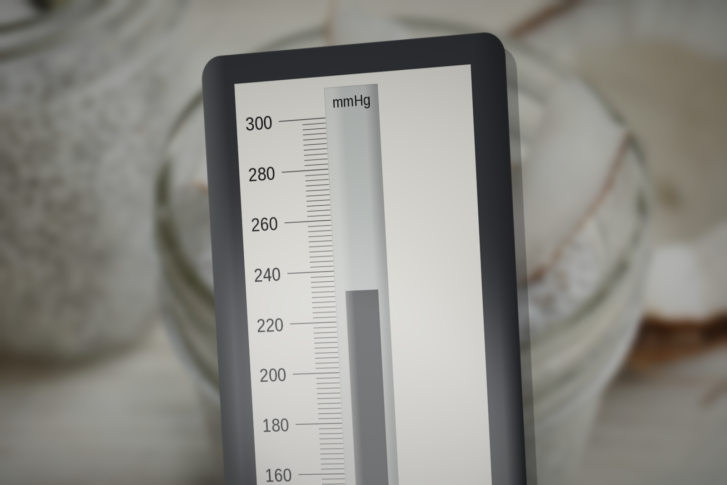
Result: 232; mmHg
